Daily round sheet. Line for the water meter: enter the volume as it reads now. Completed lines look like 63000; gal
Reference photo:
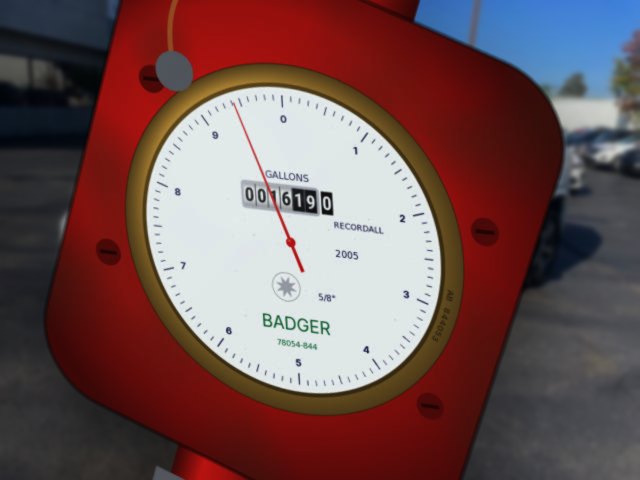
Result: 16189.4; gal
